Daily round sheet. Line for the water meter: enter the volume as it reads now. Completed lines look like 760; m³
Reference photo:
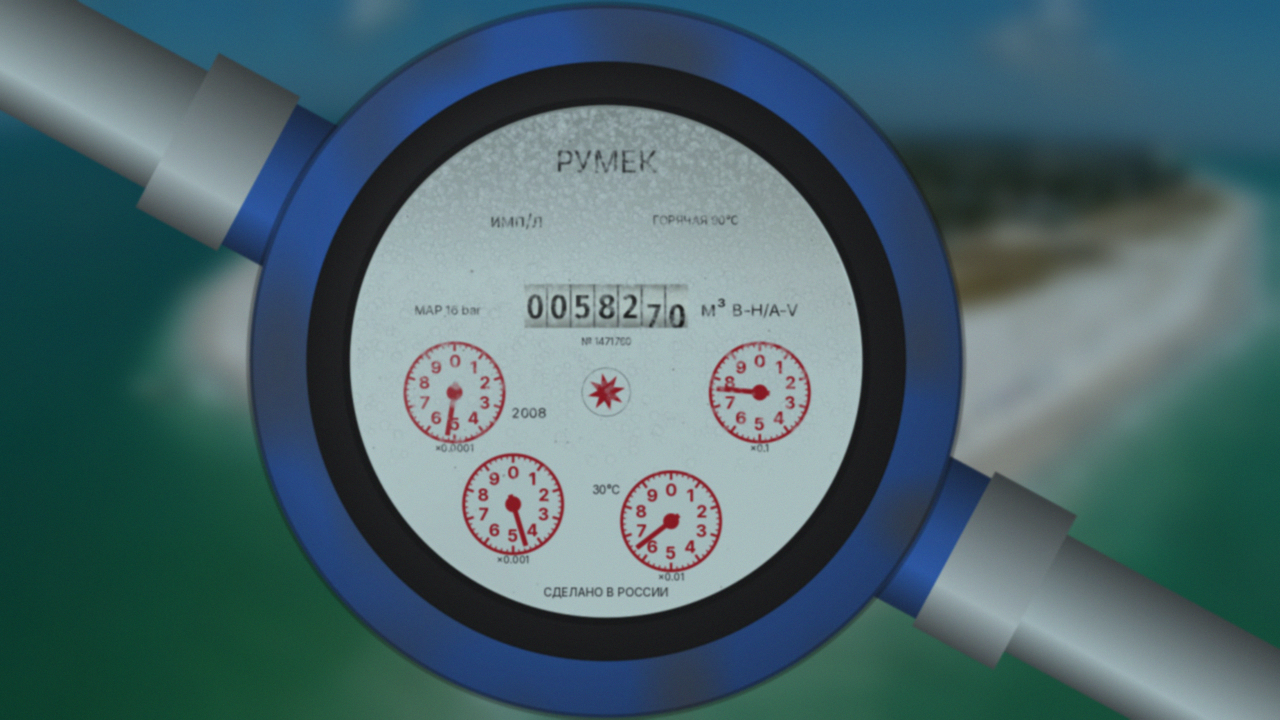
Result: 58269.7645; m³
